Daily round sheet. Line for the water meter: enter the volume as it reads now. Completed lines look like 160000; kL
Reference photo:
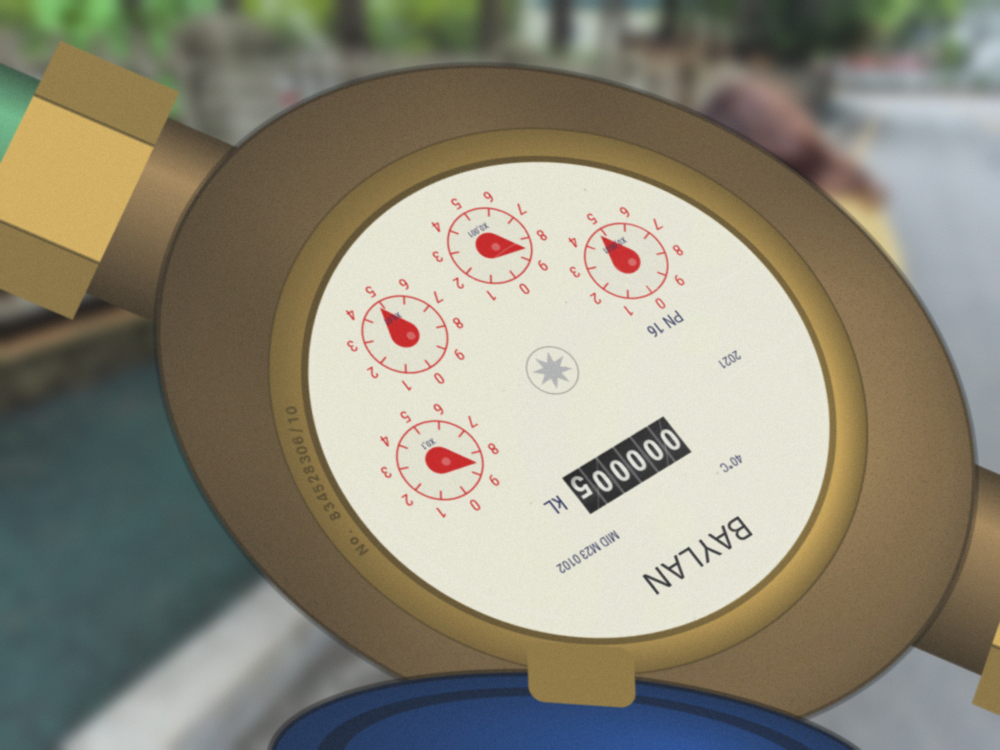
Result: 4.8484; kL
